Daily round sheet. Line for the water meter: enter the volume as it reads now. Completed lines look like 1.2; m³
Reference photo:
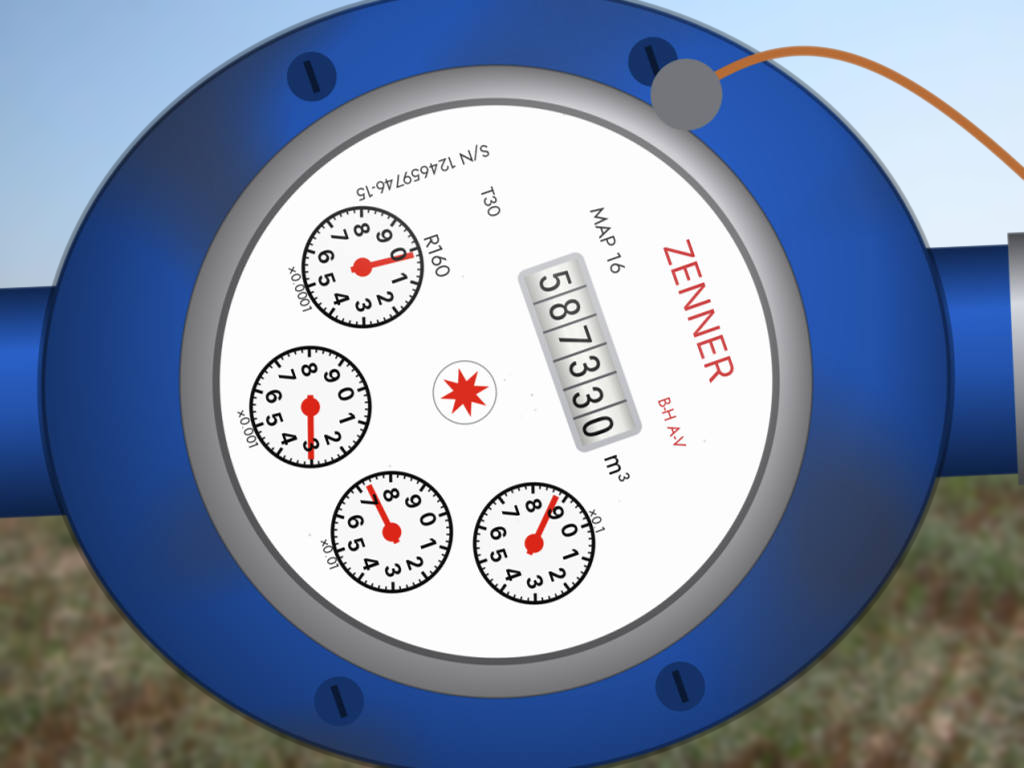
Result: 587329.8730; m³
